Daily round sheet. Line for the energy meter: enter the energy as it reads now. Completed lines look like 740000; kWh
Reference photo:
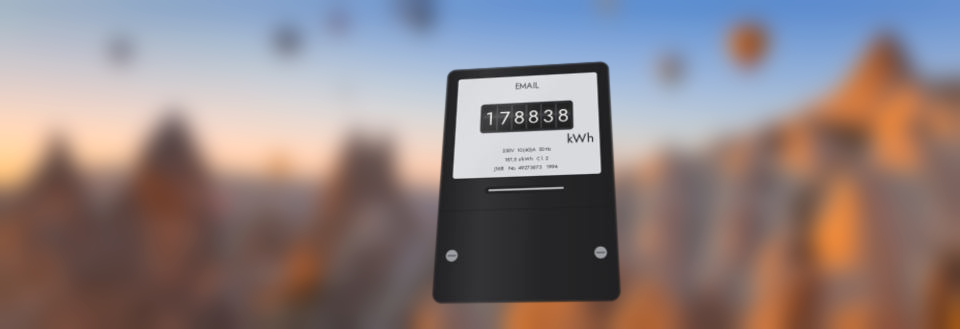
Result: 178838; kWh
